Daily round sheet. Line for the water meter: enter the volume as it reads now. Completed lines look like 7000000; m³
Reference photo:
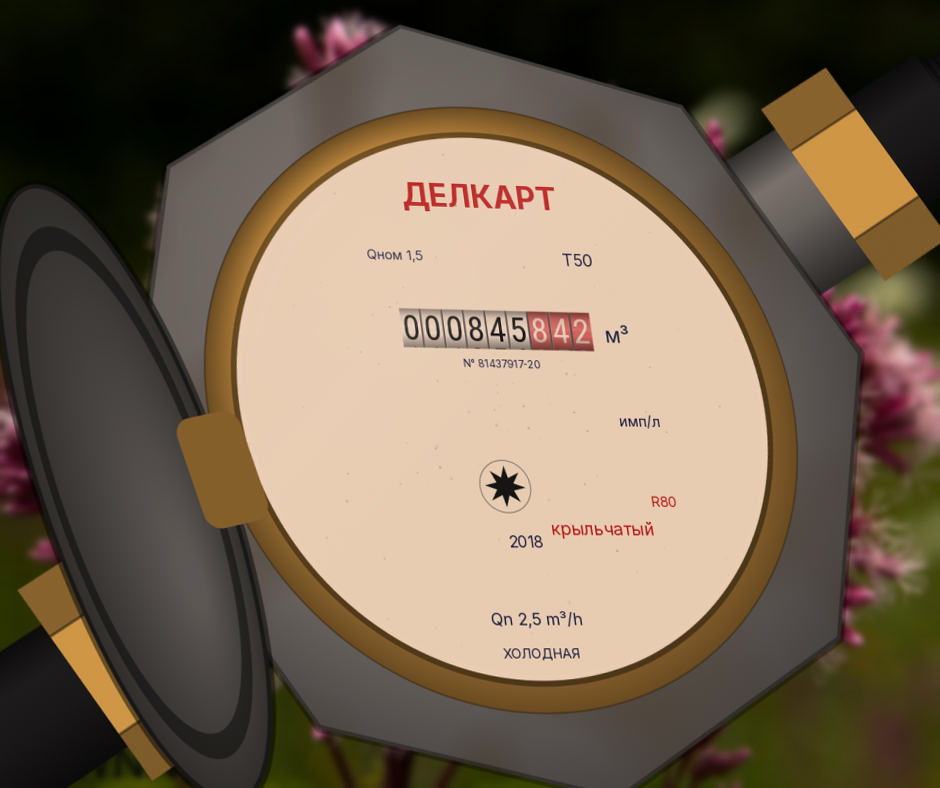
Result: 845.842; m³
